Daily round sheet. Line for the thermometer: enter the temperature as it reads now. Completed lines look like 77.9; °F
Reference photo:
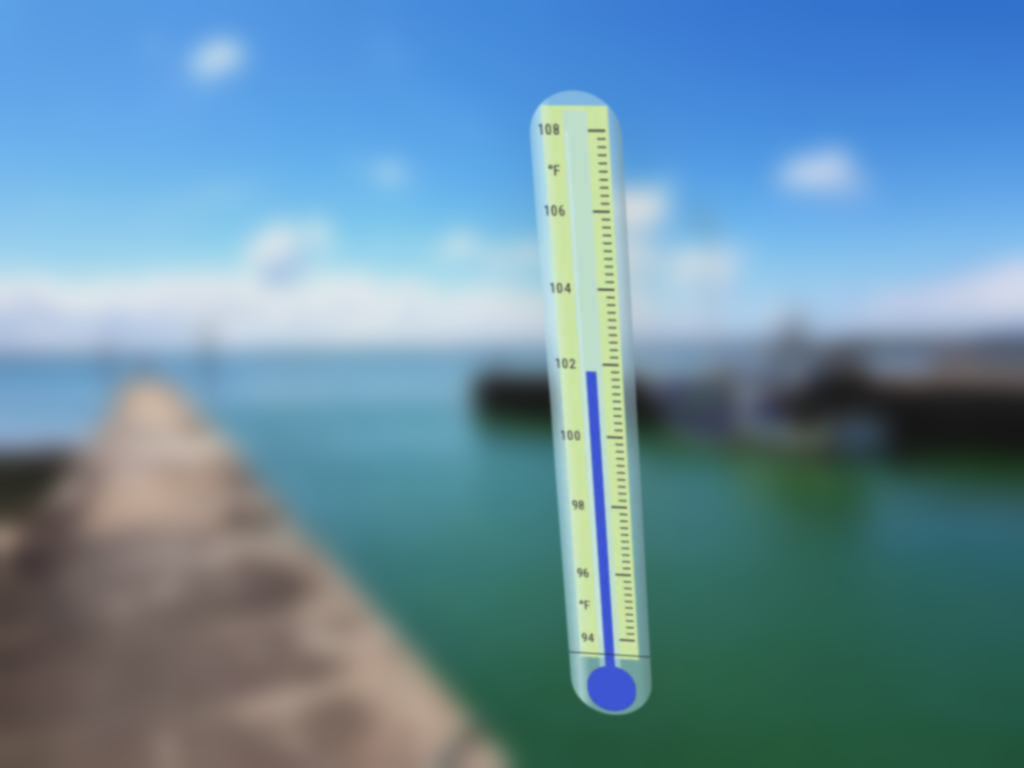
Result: 101.8; °F
